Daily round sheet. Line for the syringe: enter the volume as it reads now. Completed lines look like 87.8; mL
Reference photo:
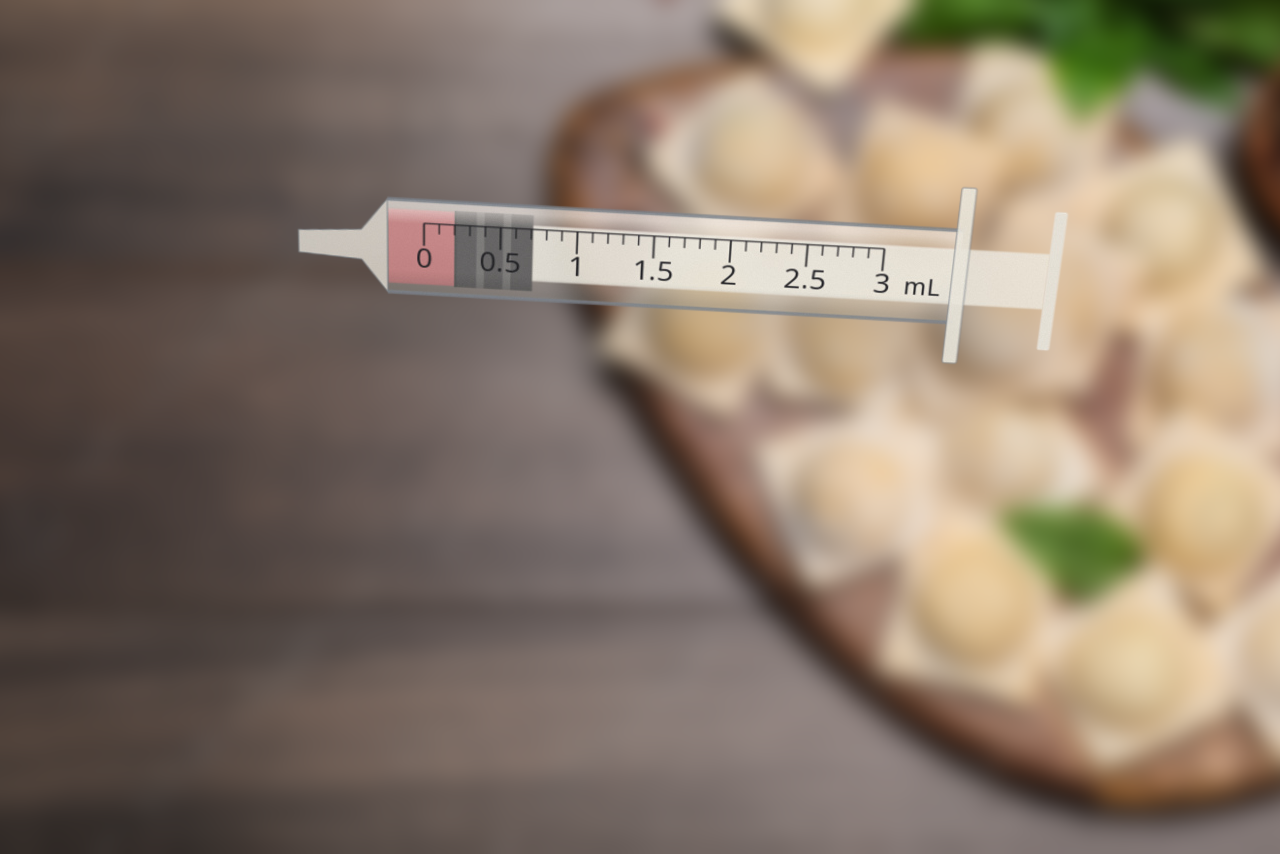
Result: 0.2; mL
